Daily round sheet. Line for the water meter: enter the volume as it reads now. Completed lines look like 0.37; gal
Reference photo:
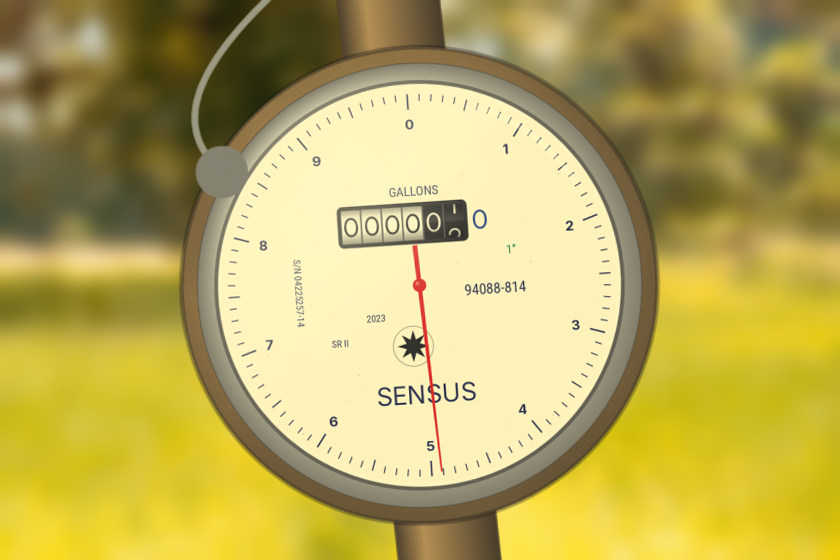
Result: 14.9; gal
